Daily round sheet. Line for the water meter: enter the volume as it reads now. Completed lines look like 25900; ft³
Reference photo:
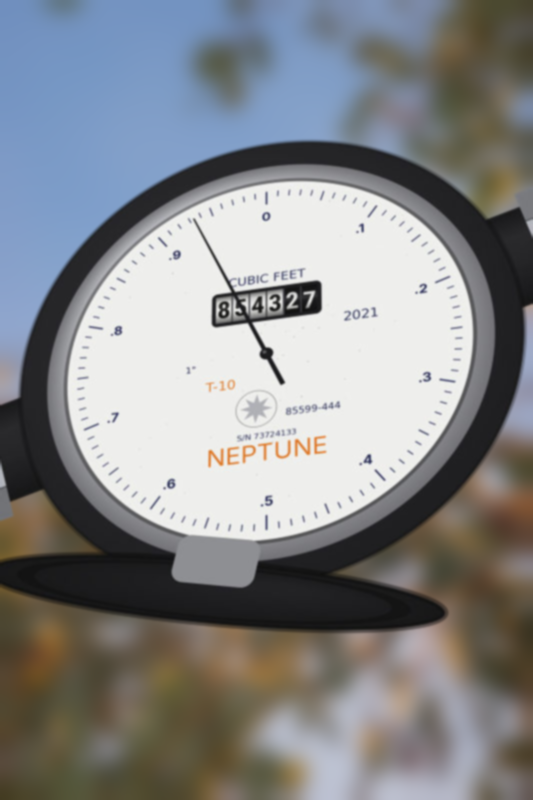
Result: 854326.93; ft³
